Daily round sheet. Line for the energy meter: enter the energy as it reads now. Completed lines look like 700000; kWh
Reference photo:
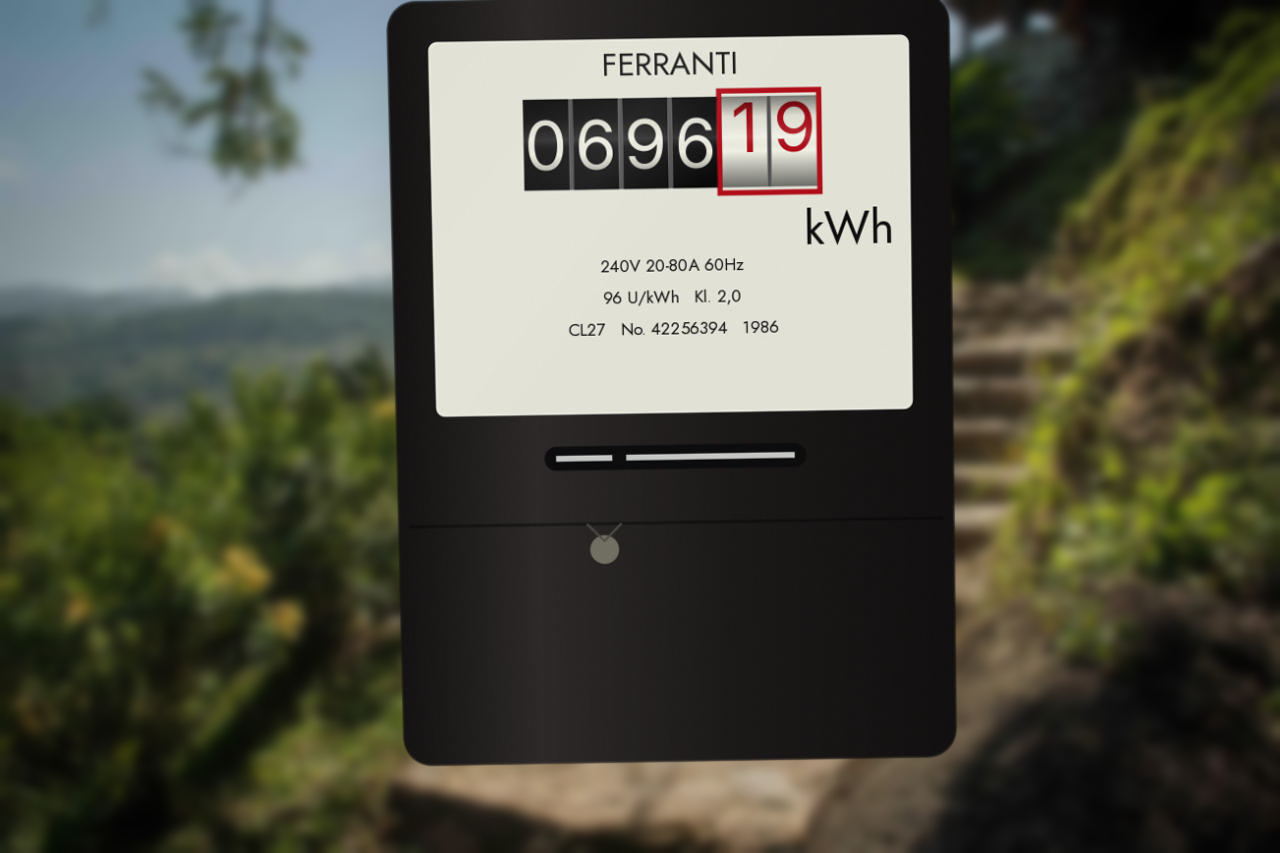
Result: 696.19; kWh
